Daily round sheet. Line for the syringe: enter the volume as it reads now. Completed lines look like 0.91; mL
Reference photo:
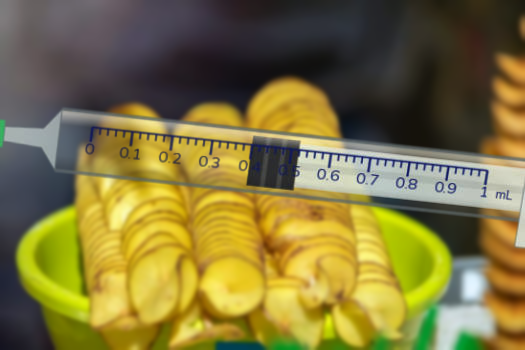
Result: 0.4; mL
